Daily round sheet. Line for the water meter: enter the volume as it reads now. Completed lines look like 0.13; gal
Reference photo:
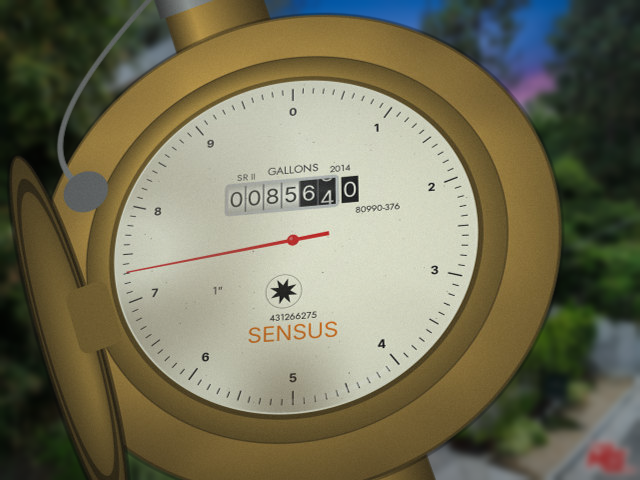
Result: 85637.3; gal
